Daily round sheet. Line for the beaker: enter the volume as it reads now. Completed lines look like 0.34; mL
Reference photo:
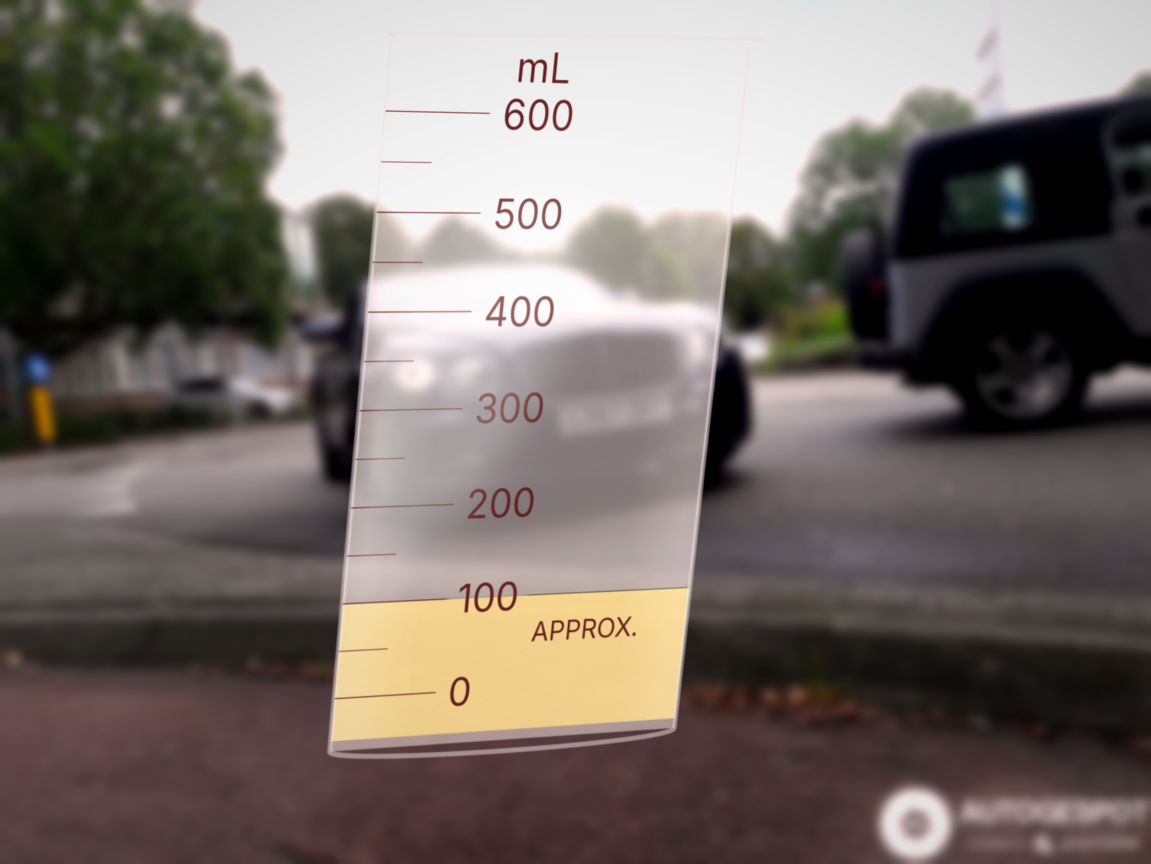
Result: 100; mL
